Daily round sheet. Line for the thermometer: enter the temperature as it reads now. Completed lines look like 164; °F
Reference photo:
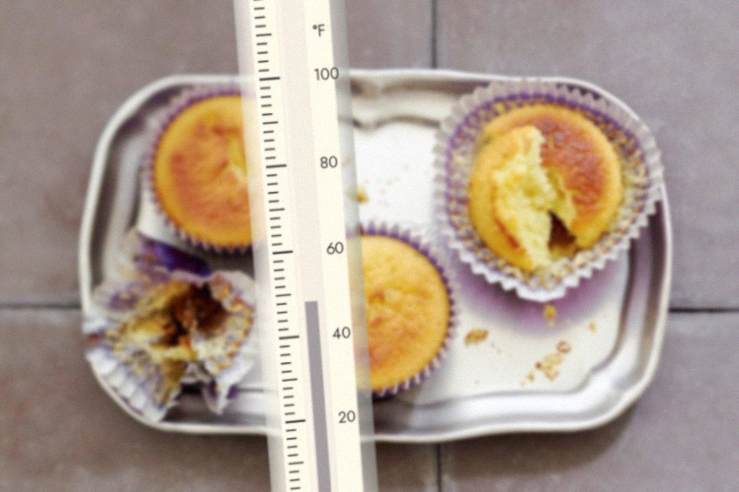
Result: 48; °F
